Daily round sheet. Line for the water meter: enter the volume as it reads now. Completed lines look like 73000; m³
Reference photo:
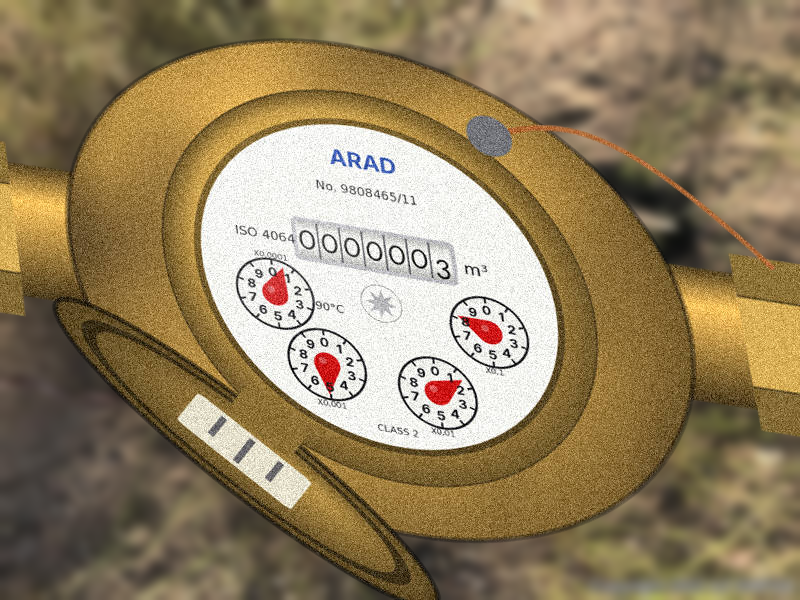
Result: 2.8150; m³
